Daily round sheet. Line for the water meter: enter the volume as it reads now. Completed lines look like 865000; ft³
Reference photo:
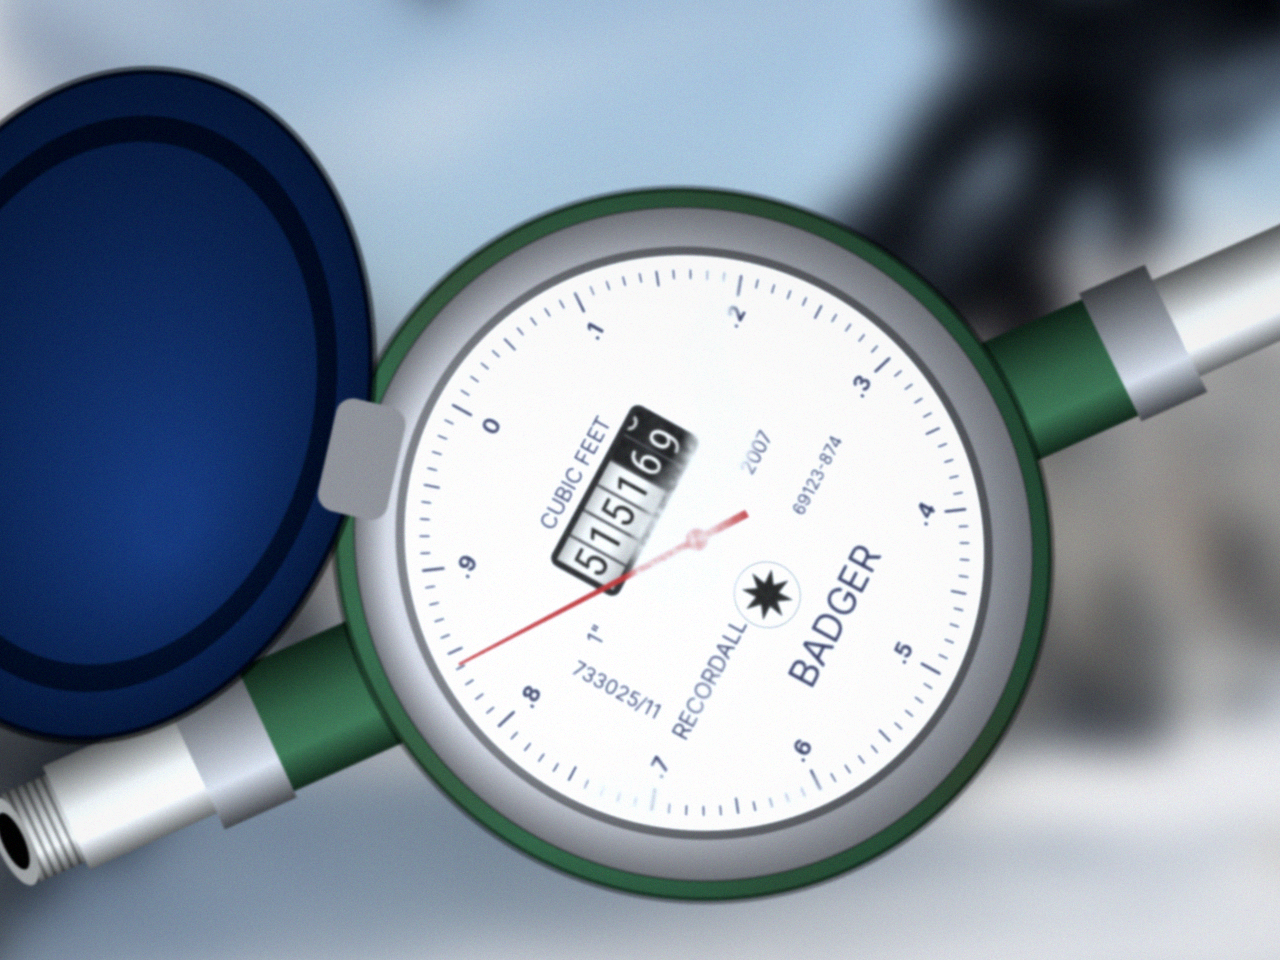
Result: 515168.84; ft³
